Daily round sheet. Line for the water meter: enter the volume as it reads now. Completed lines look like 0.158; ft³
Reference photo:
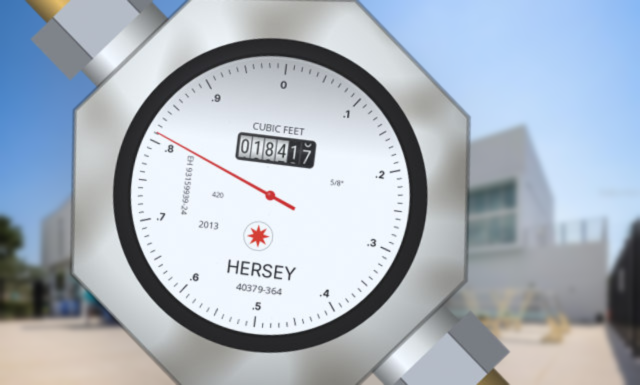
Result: 18416.81; ft³
